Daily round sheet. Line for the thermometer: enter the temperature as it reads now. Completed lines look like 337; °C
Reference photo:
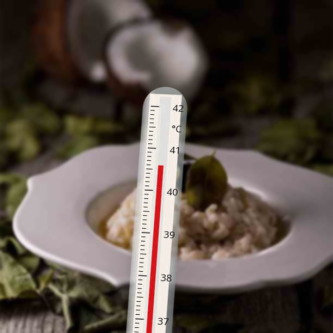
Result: 40.6; °C
